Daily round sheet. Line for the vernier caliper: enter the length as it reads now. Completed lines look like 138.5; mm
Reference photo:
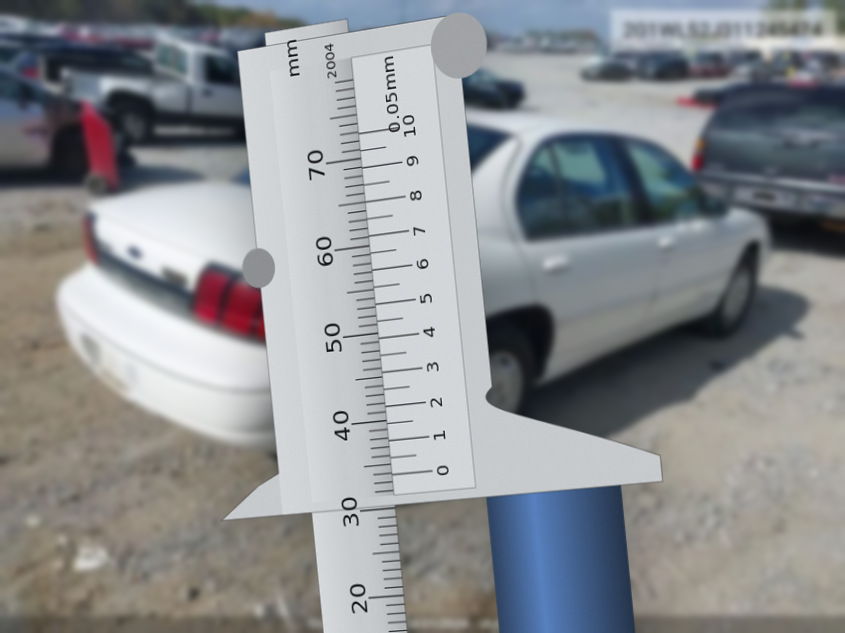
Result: 33.8; mm
